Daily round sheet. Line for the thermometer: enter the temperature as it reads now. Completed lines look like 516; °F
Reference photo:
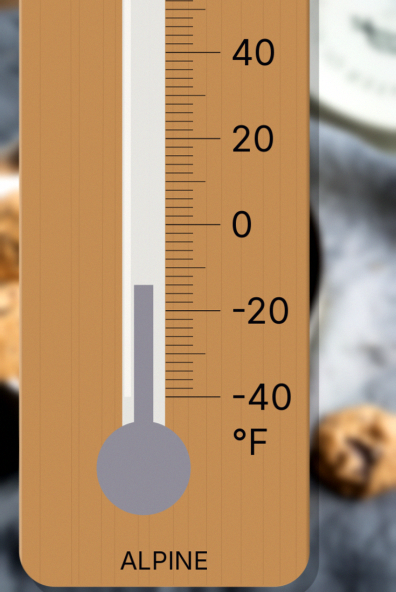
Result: -14; °F
